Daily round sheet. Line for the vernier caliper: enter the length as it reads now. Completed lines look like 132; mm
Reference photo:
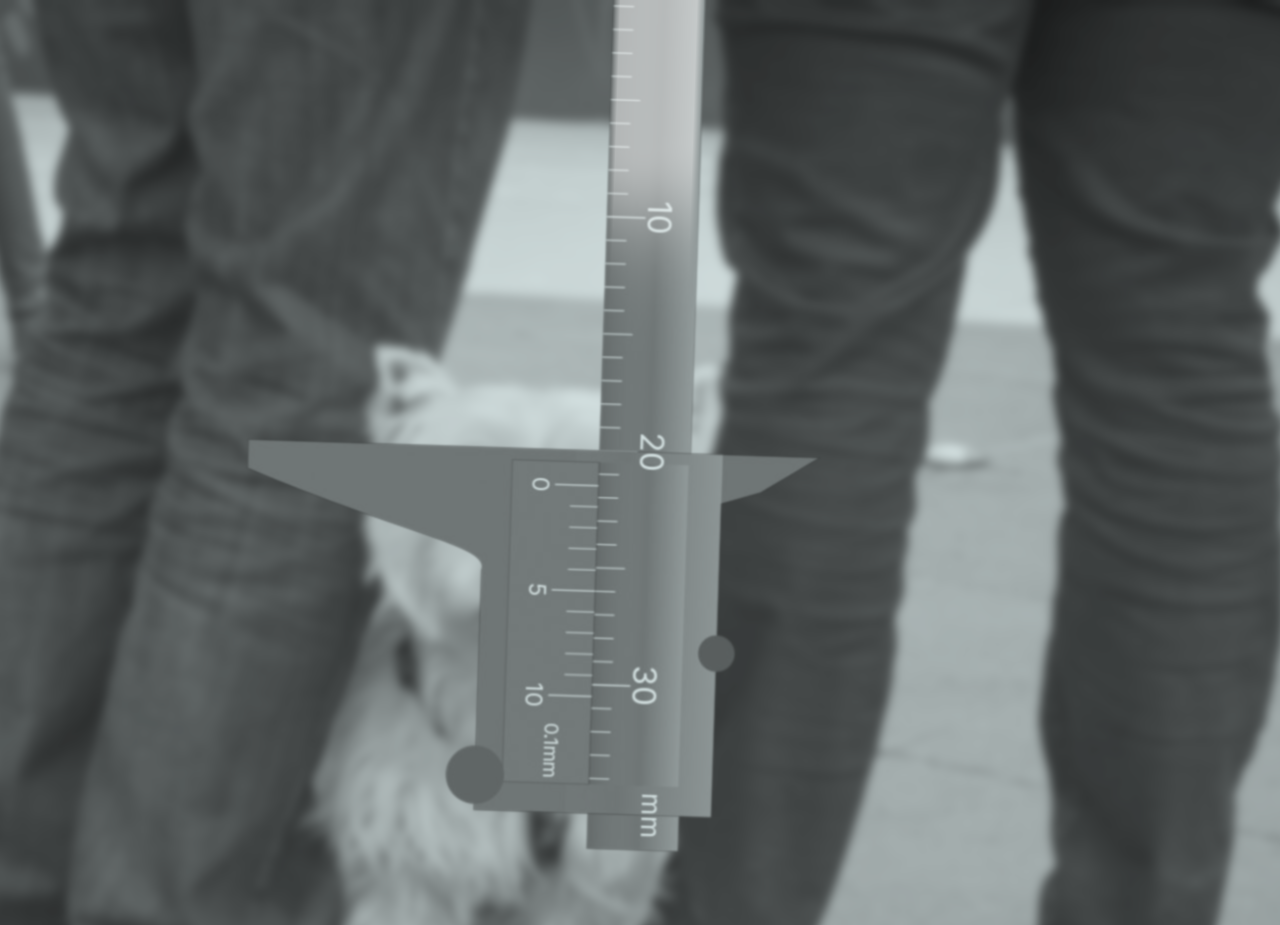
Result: 21.5; mm
